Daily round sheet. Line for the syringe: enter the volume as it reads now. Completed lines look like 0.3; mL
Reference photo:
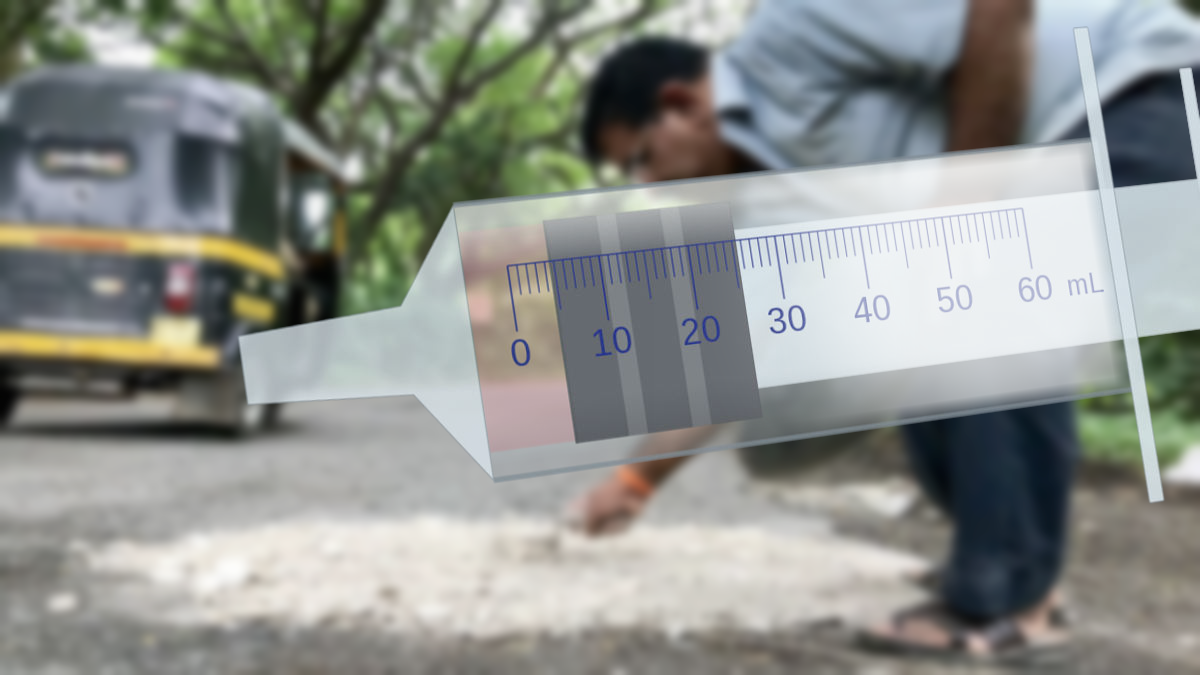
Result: 4.5; mL
